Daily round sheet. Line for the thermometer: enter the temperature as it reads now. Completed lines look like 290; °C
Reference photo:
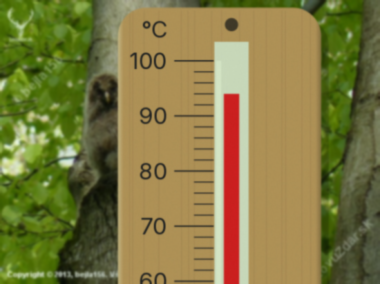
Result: 94; °C
